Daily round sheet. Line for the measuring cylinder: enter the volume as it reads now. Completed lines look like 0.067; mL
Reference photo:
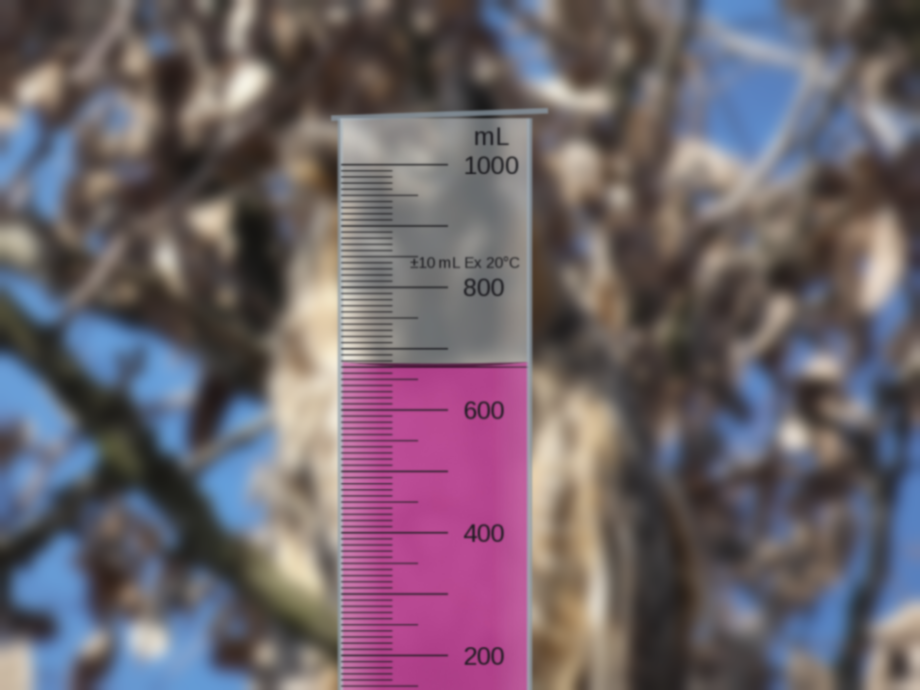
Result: 670; mL
